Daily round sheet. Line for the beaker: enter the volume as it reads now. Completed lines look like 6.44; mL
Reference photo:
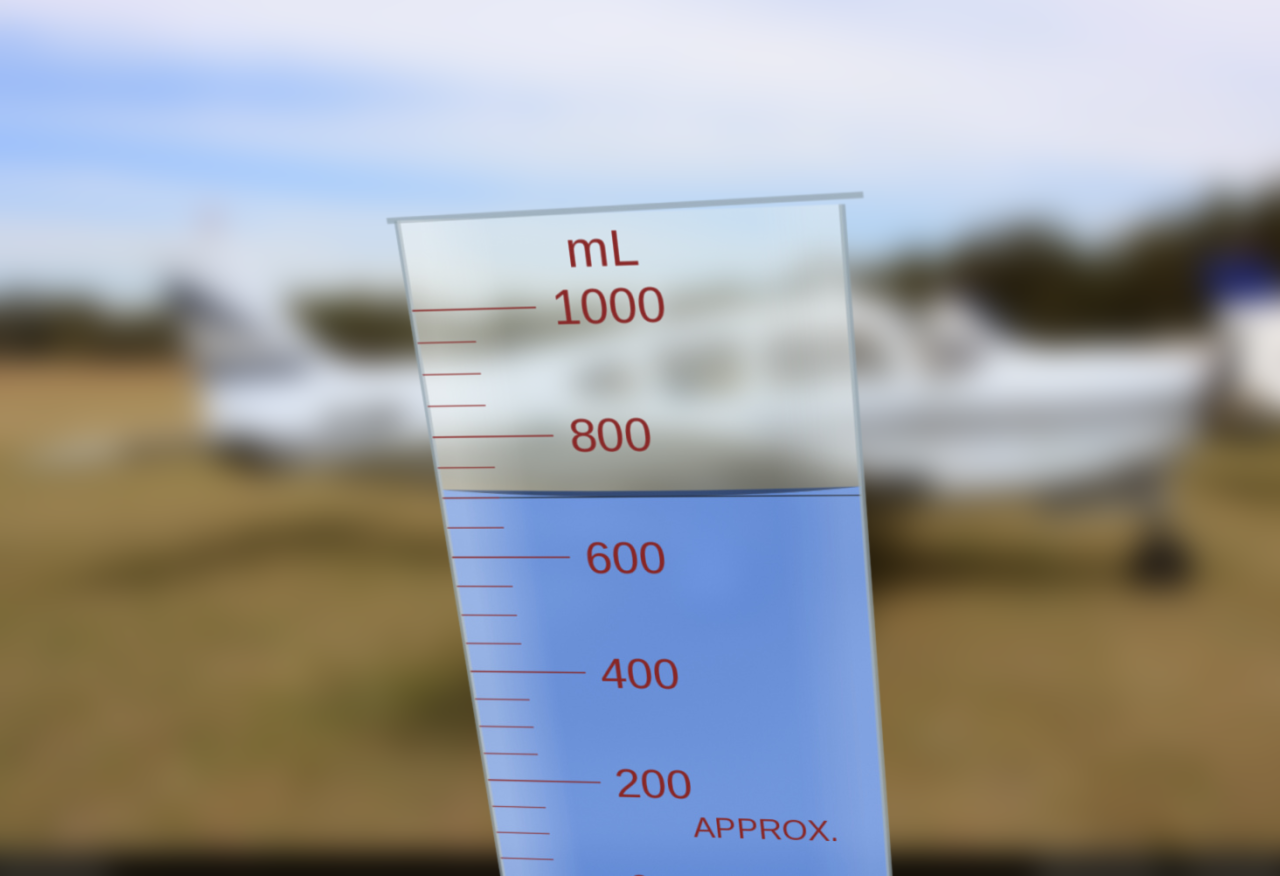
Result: 700; mL
